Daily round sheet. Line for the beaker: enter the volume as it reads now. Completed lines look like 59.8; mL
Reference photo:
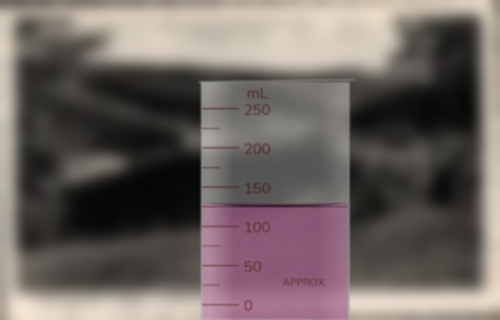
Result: 125; mL
